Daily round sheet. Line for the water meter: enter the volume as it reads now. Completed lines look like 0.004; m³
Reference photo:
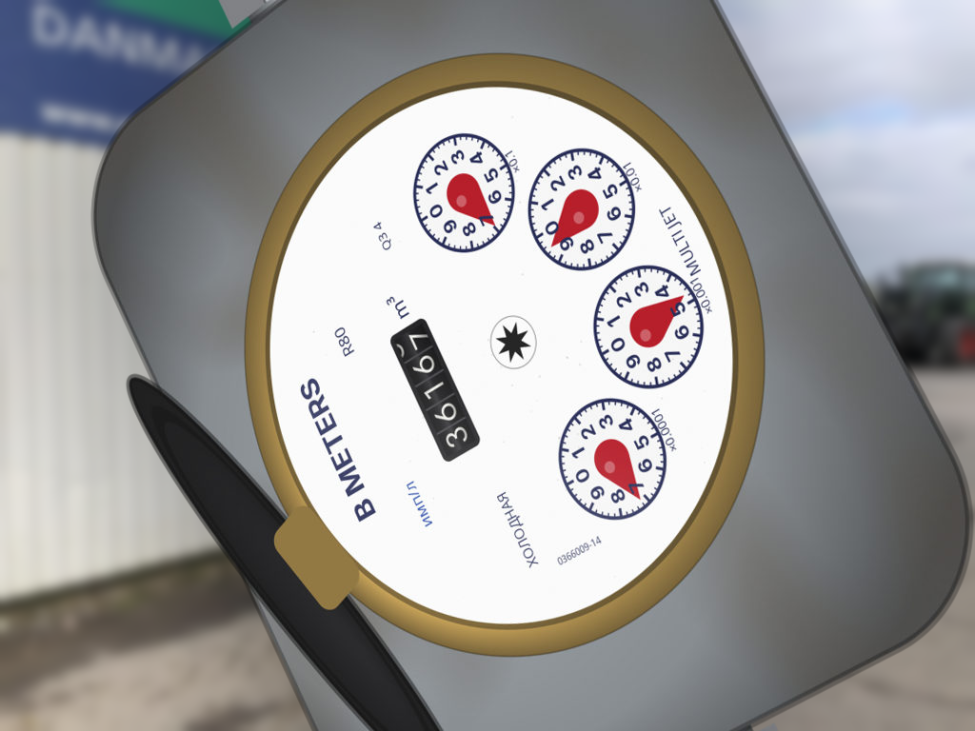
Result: 36166.6947; m³
